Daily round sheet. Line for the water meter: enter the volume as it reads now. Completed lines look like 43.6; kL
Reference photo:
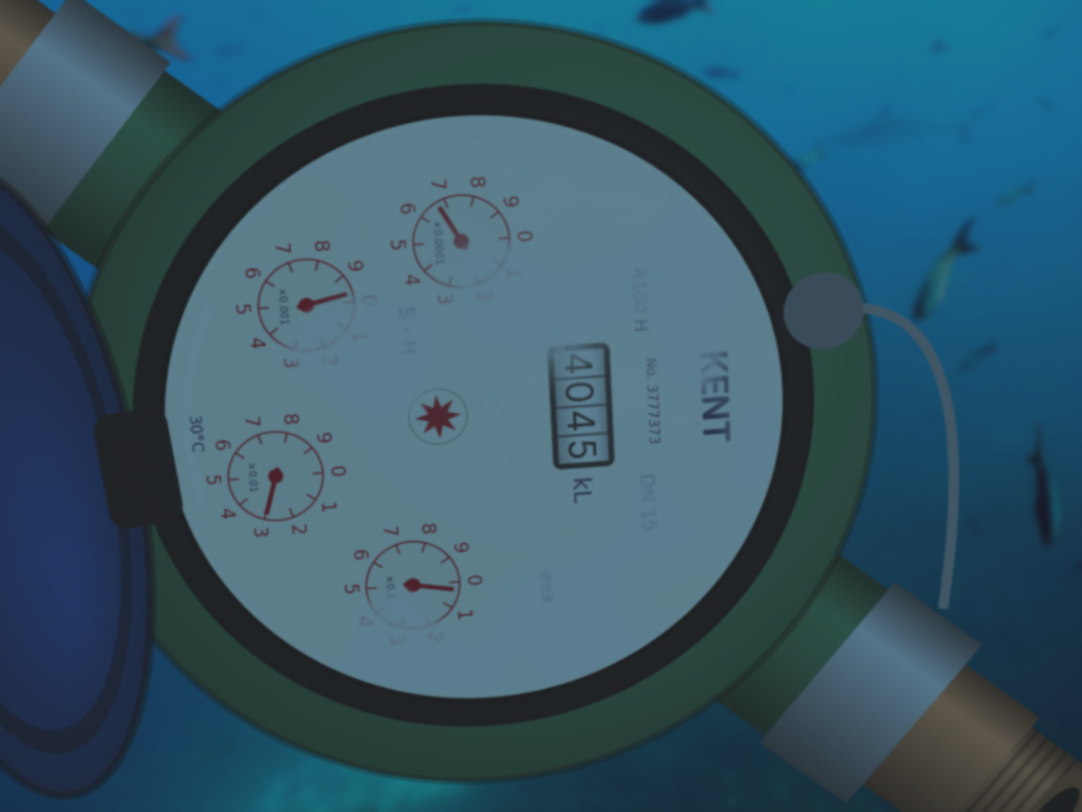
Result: 4045.0296; kL
